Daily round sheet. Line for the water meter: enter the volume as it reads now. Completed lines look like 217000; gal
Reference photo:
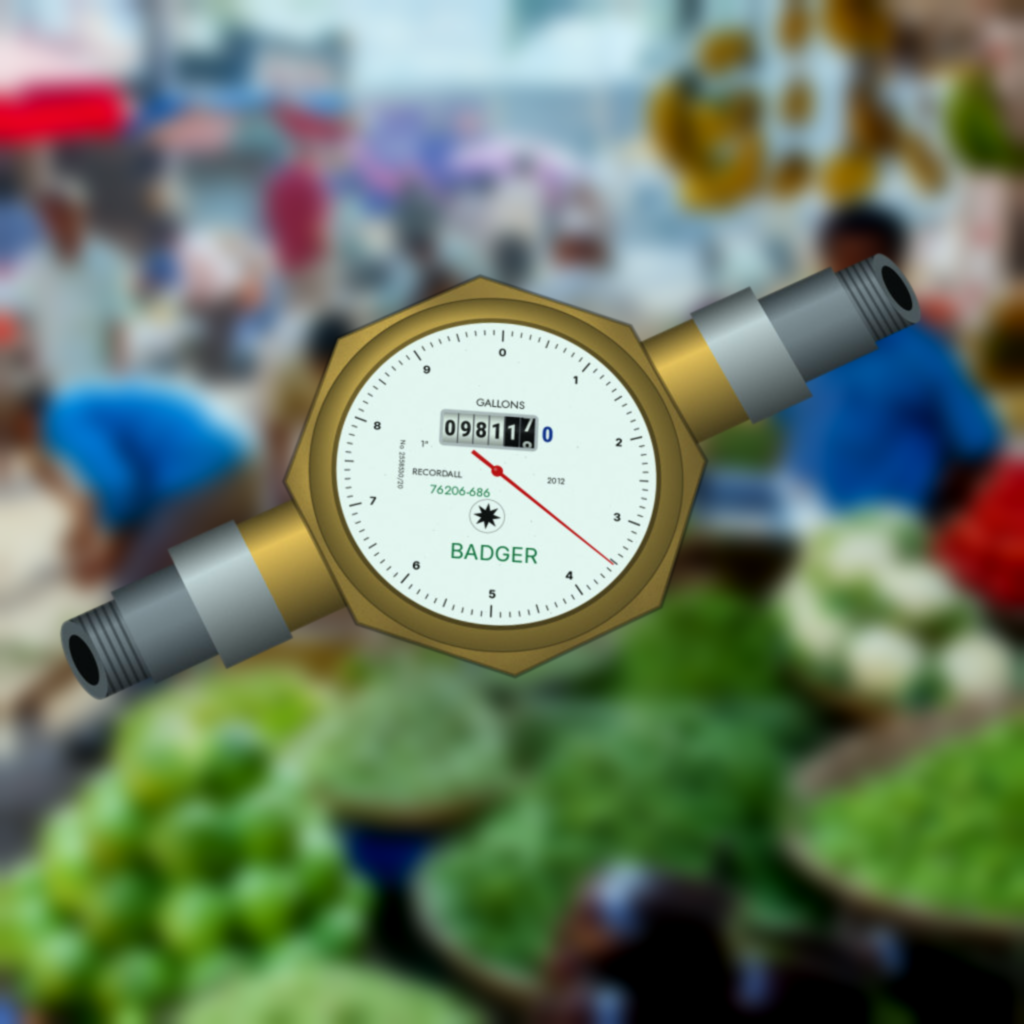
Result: 981173.5; gal
